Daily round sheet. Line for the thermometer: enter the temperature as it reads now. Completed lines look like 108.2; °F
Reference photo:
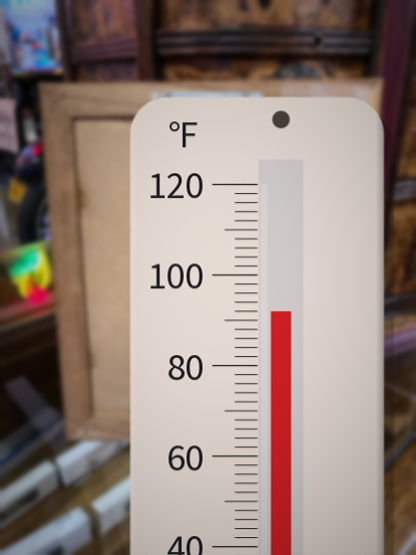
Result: 92; °F
